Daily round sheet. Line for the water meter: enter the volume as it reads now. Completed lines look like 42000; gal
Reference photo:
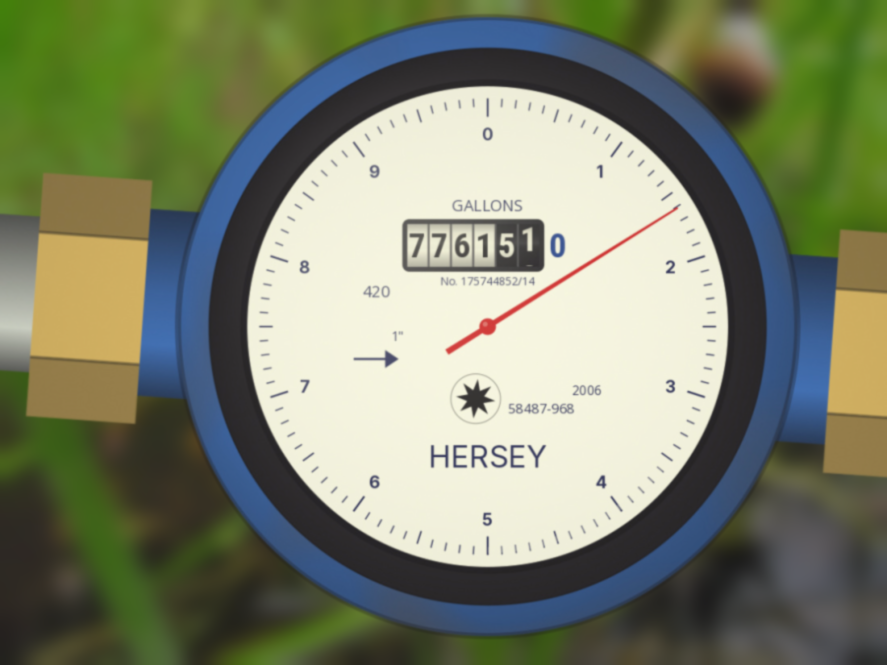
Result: 7761511.6; gal
